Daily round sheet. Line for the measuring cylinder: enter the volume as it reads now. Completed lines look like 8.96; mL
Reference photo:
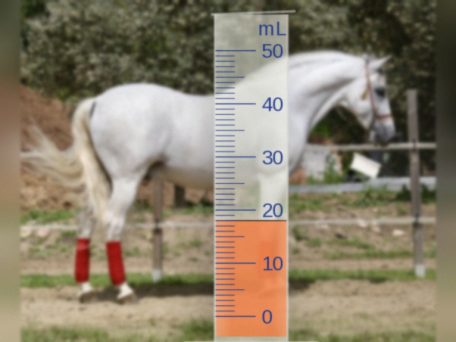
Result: 18; mL
